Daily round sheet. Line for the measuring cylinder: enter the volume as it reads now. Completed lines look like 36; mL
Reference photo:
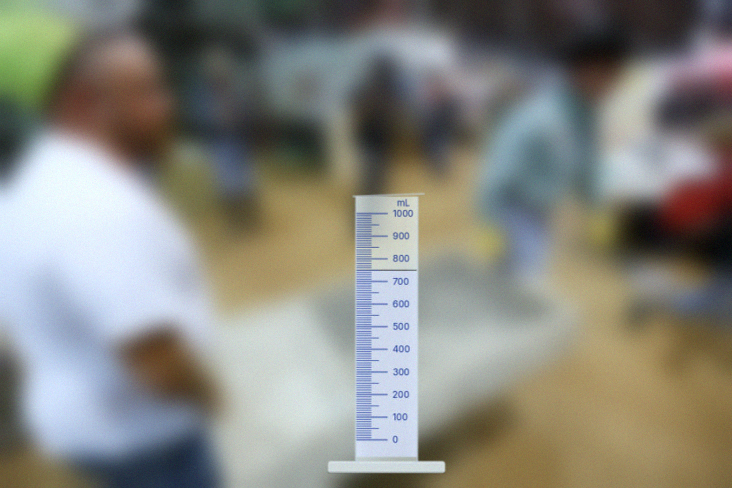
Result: 750; mL
